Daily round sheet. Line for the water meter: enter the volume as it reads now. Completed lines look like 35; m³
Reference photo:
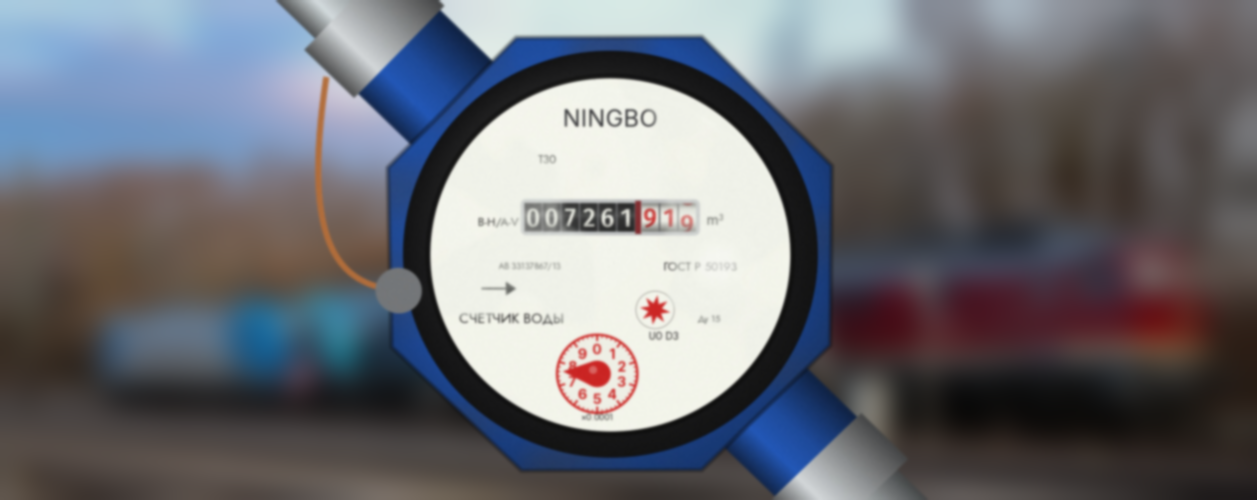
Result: 7261.9187; m³
